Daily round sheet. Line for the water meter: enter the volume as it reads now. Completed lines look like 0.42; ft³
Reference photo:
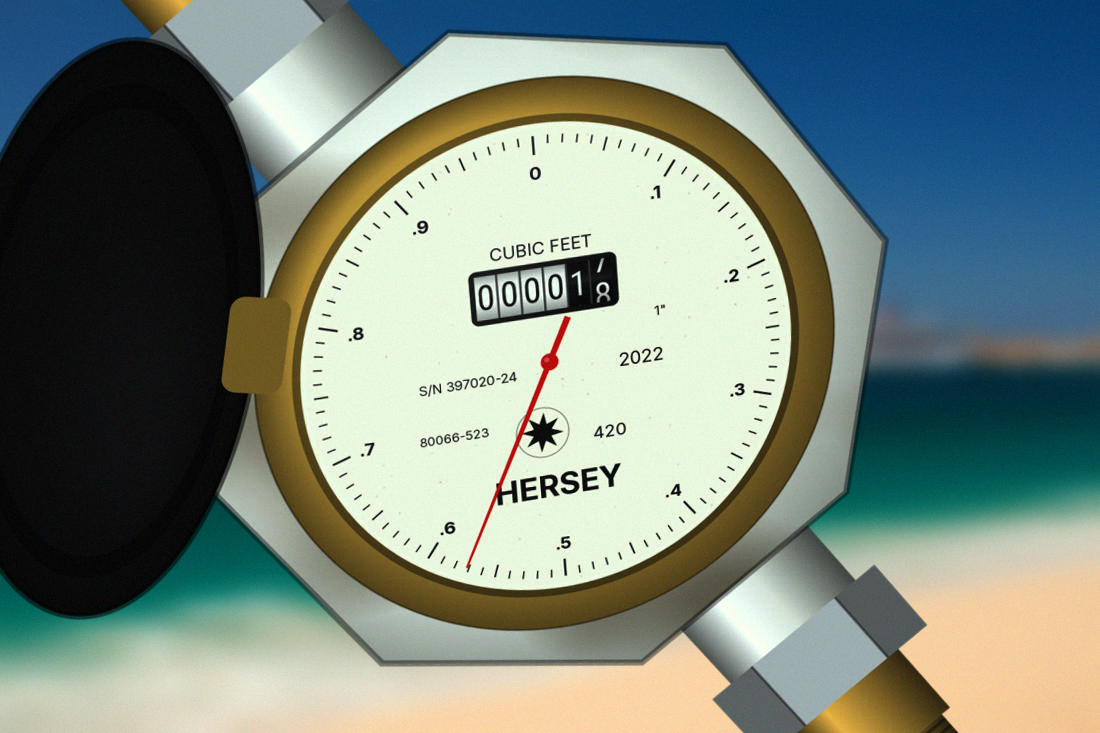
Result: 17.57; ft³
